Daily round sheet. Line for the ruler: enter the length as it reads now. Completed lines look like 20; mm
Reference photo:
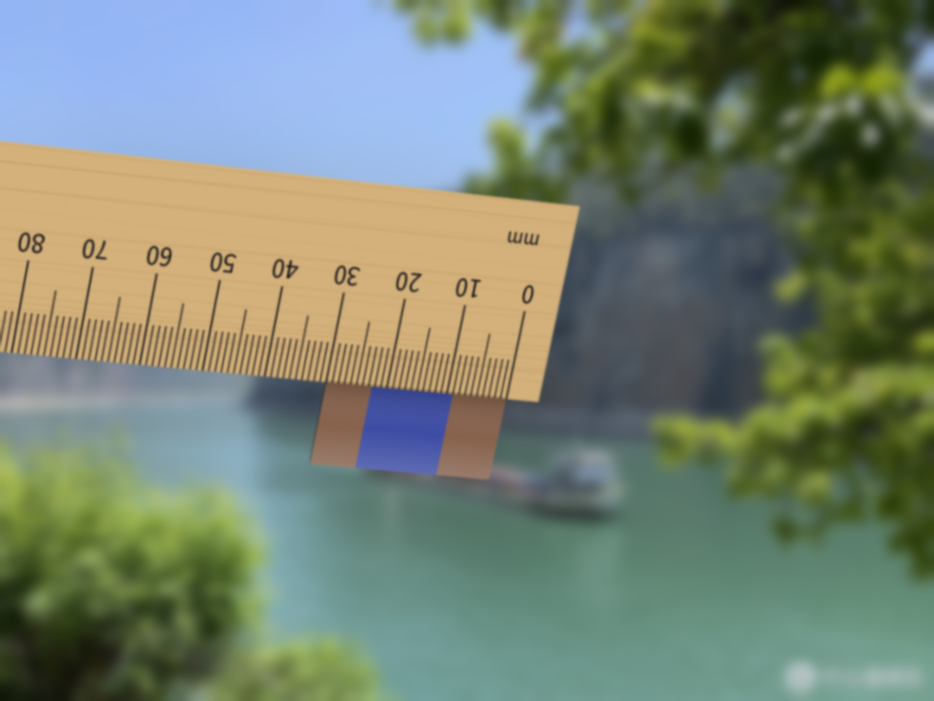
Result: 30; mm
